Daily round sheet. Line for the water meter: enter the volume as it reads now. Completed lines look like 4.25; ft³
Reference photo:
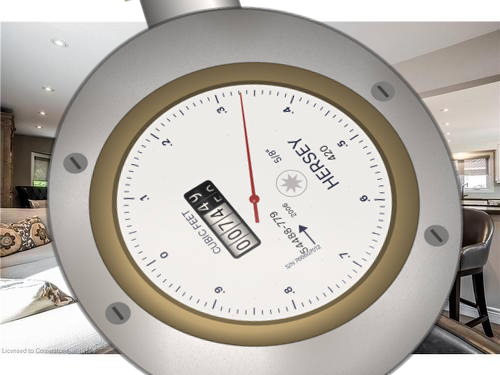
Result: 7449.33; ft³
